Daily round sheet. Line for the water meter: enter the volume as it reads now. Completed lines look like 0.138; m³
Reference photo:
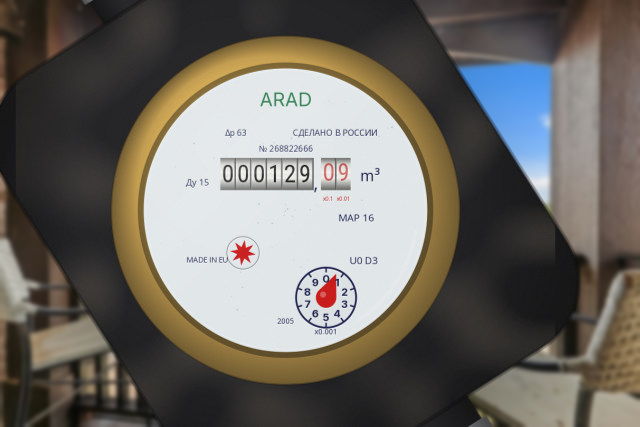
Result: 129.090; m³
